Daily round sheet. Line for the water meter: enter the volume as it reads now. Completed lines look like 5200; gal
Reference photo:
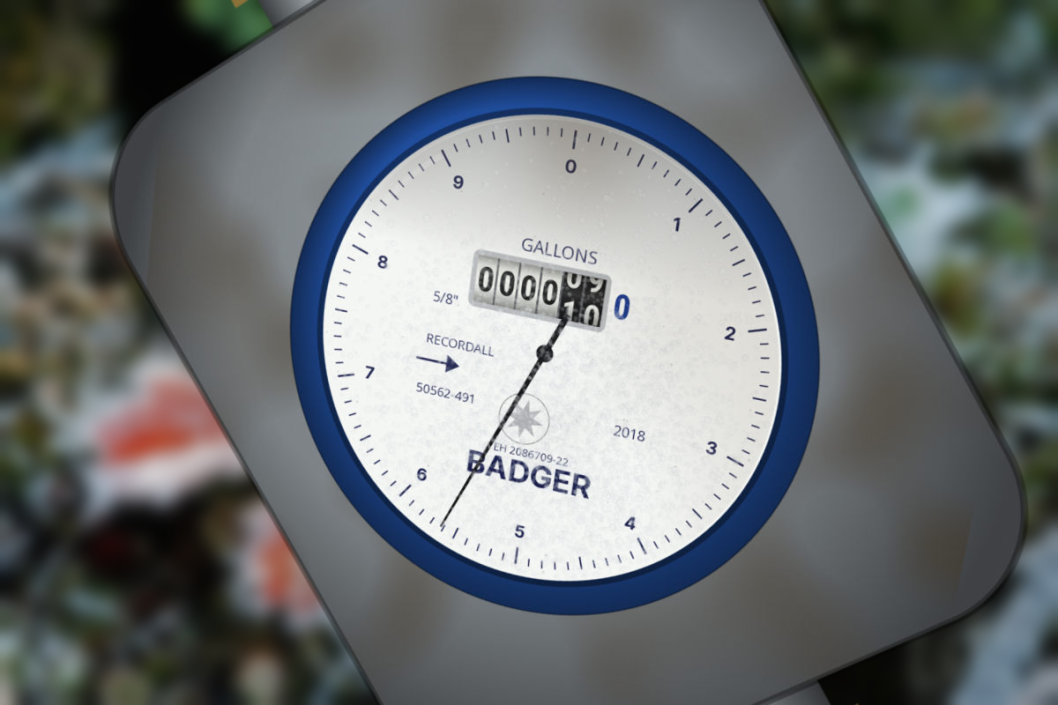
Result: 95.6; gal
